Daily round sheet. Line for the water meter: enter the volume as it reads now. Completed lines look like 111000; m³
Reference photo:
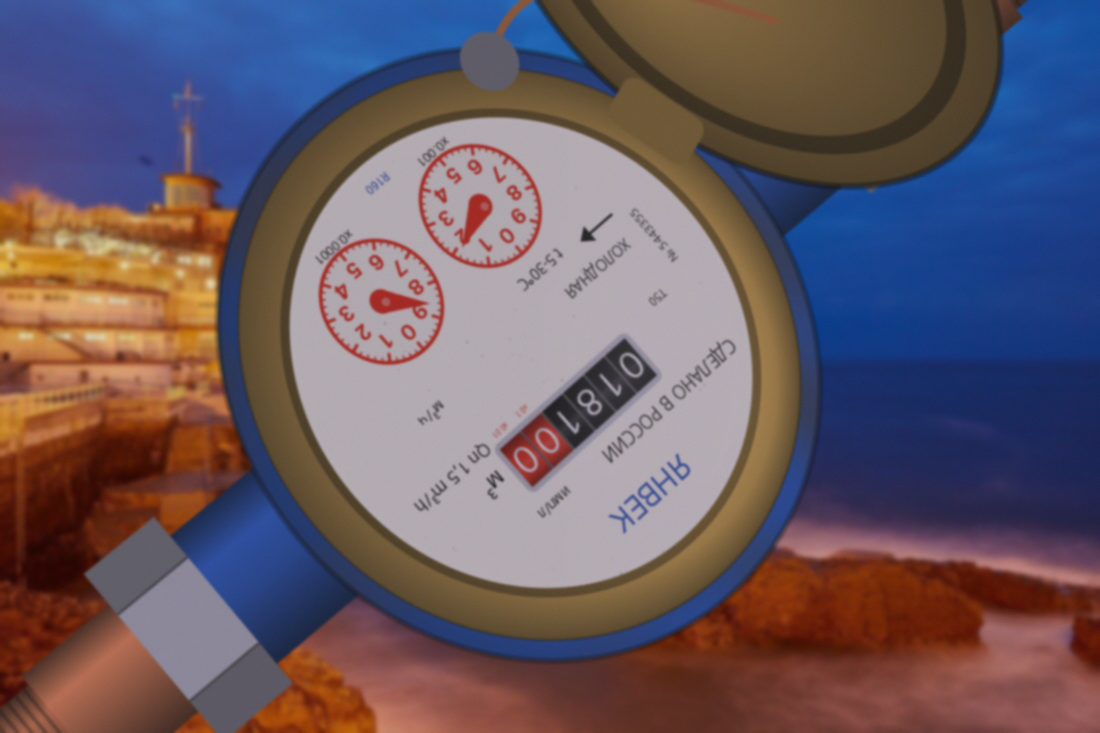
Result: 181.0018; m³
